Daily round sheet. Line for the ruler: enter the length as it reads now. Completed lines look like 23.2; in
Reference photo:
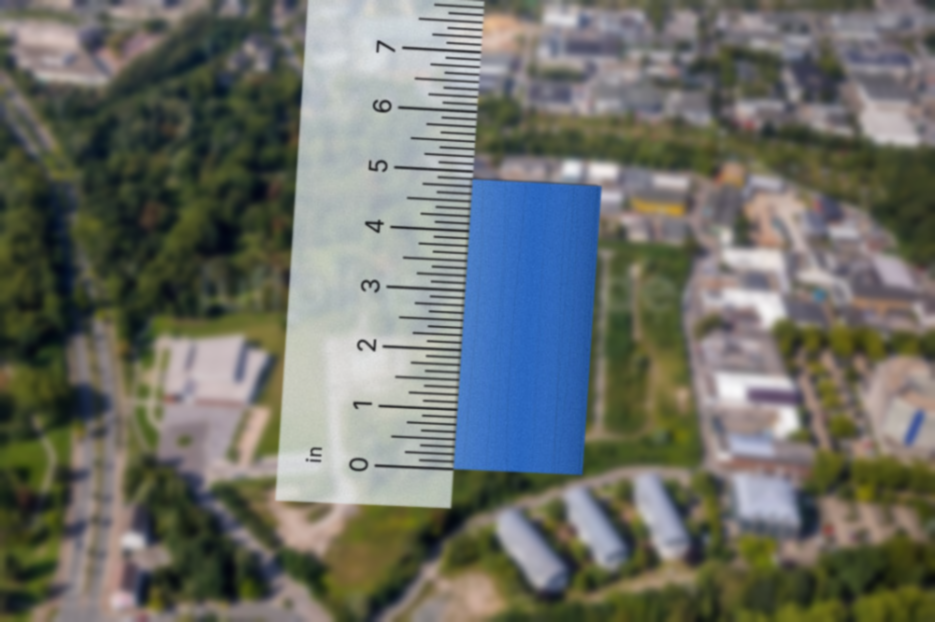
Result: 4.875; in
